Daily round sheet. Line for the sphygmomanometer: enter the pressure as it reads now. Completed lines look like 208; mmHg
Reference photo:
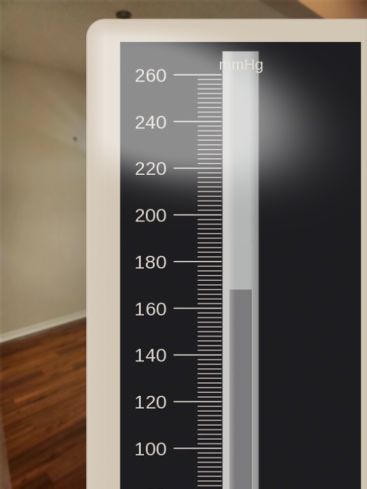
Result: 168; mmHg
